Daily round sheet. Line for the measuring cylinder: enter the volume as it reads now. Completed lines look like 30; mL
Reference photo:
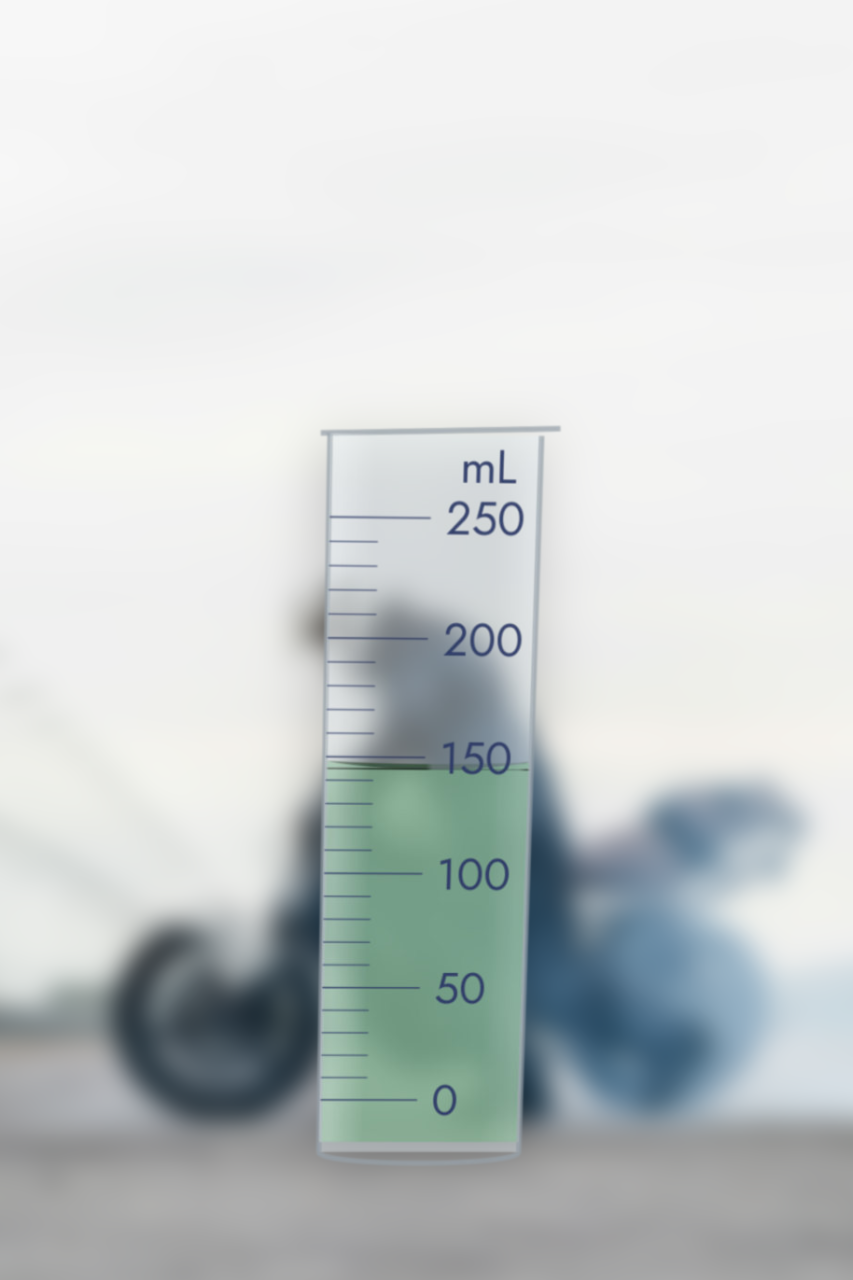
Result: 145; mL
